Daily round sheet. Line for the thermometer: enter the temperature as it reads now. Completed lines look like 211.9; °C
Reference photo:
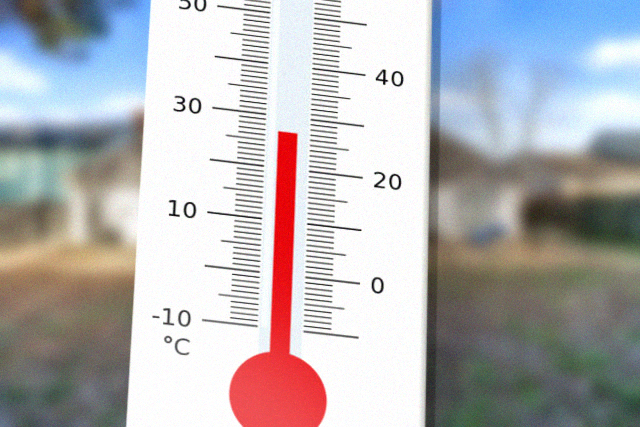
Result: 27; °C
